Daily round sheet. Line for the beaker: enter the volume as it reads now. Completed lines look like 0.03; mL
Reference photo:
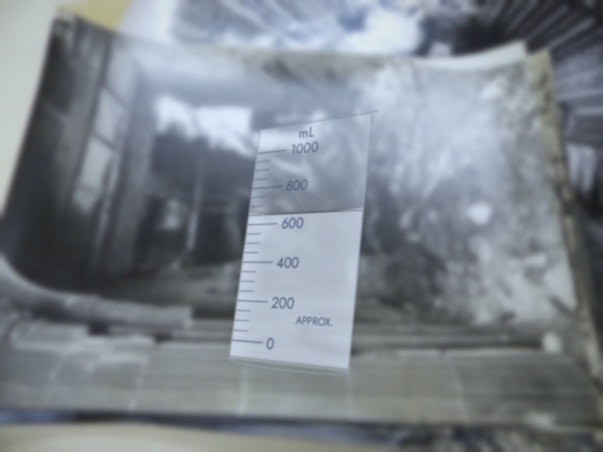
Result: 650; mL
